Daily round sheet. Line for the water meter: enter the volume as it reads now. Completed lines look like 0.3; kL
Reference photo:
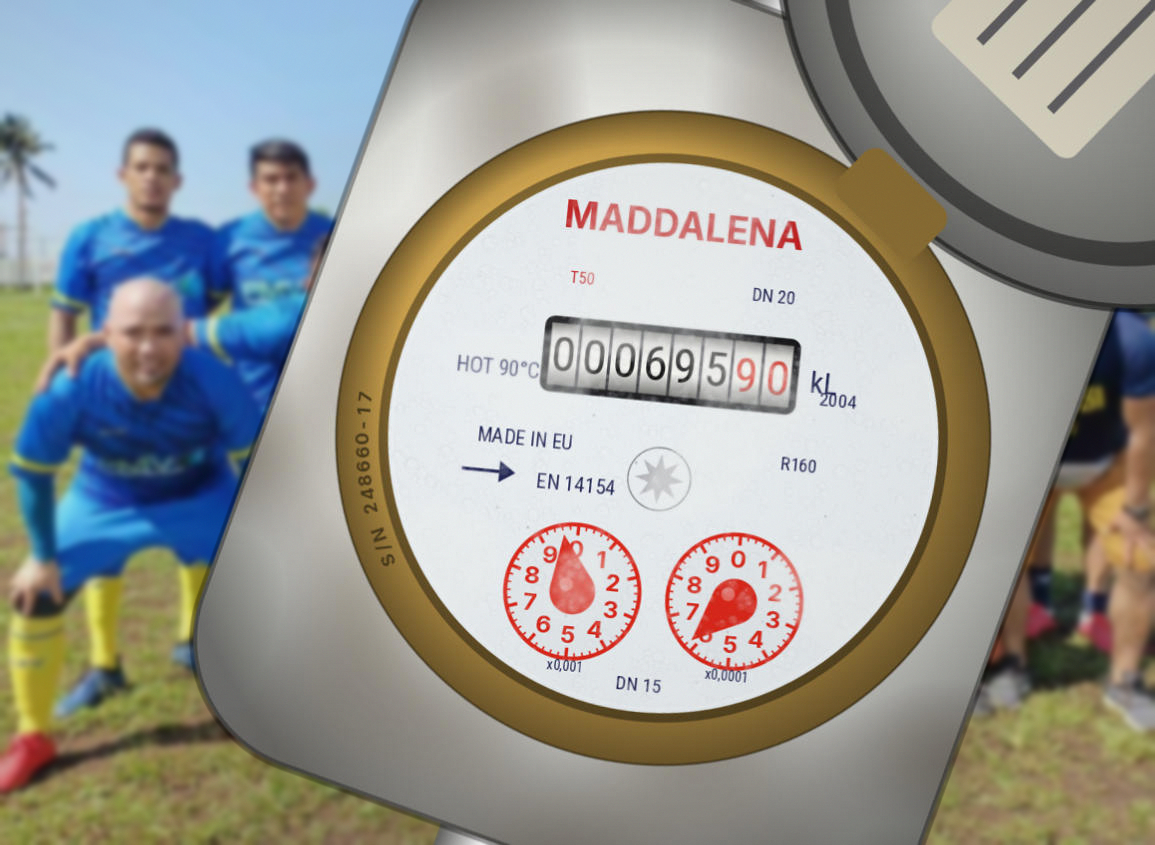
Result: 695.8996; kL
